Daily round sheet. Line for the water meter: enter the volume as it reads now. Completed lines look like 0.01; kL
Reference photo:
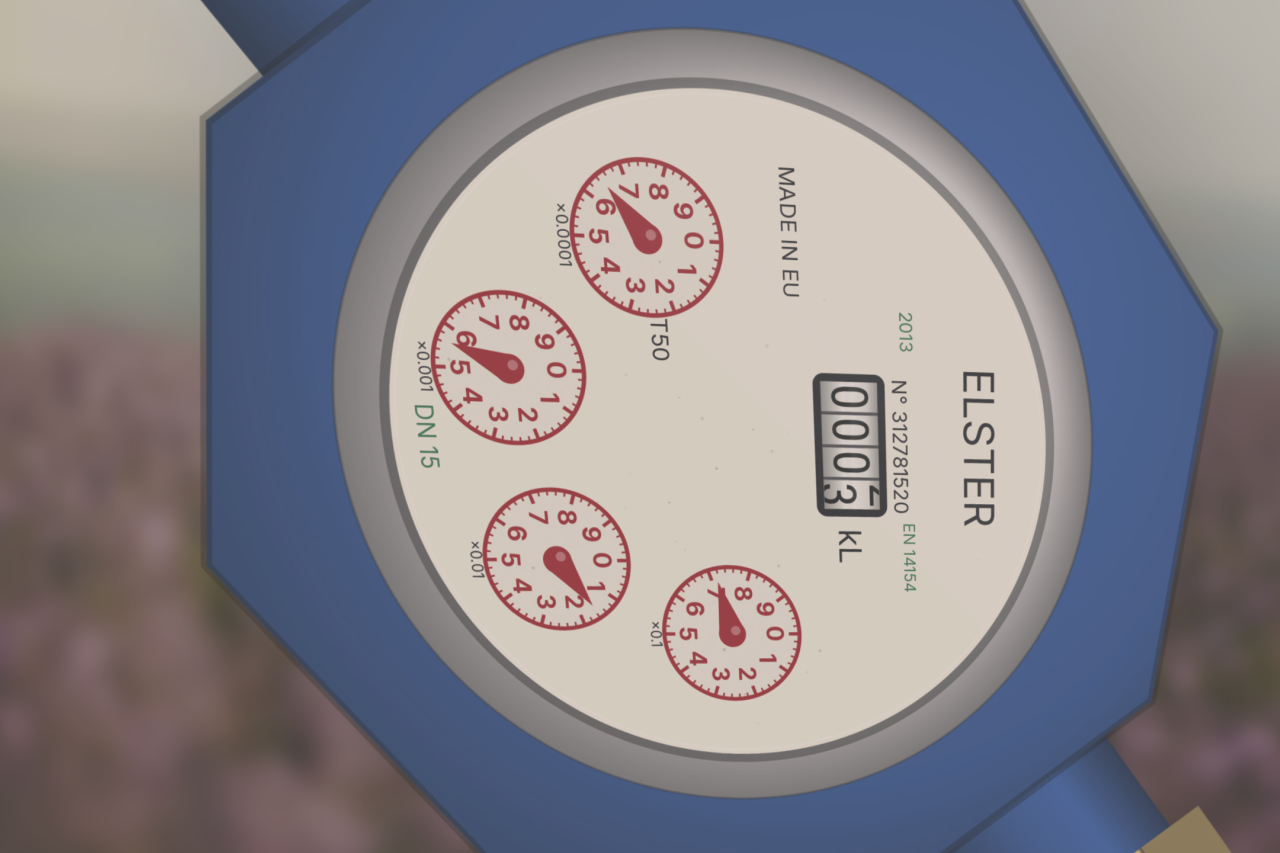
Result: 2.7156; kL
